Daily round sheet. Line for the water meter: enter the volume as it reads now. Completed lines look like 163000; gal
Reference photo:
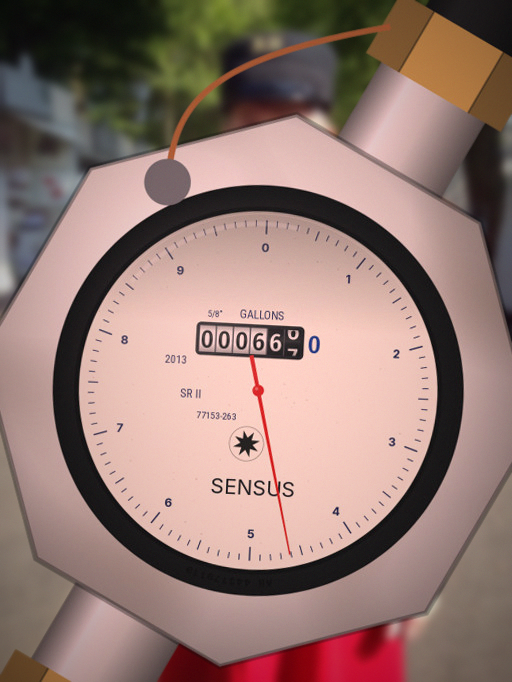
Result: 6664.6; gal
